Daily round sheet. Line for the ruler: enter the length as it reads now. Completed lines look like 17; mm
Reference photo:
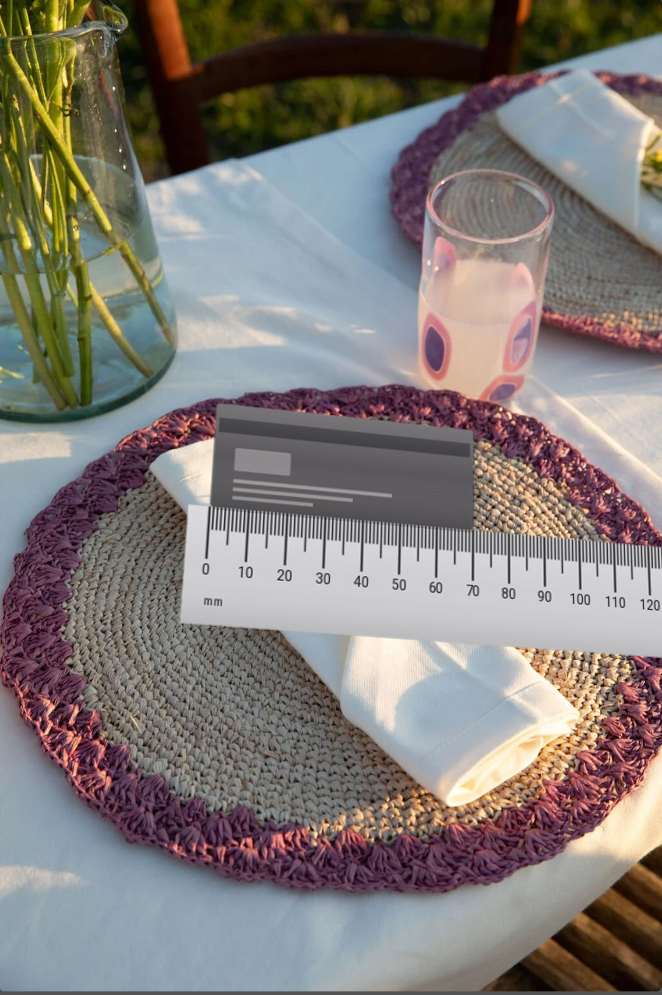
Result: 70; mm
